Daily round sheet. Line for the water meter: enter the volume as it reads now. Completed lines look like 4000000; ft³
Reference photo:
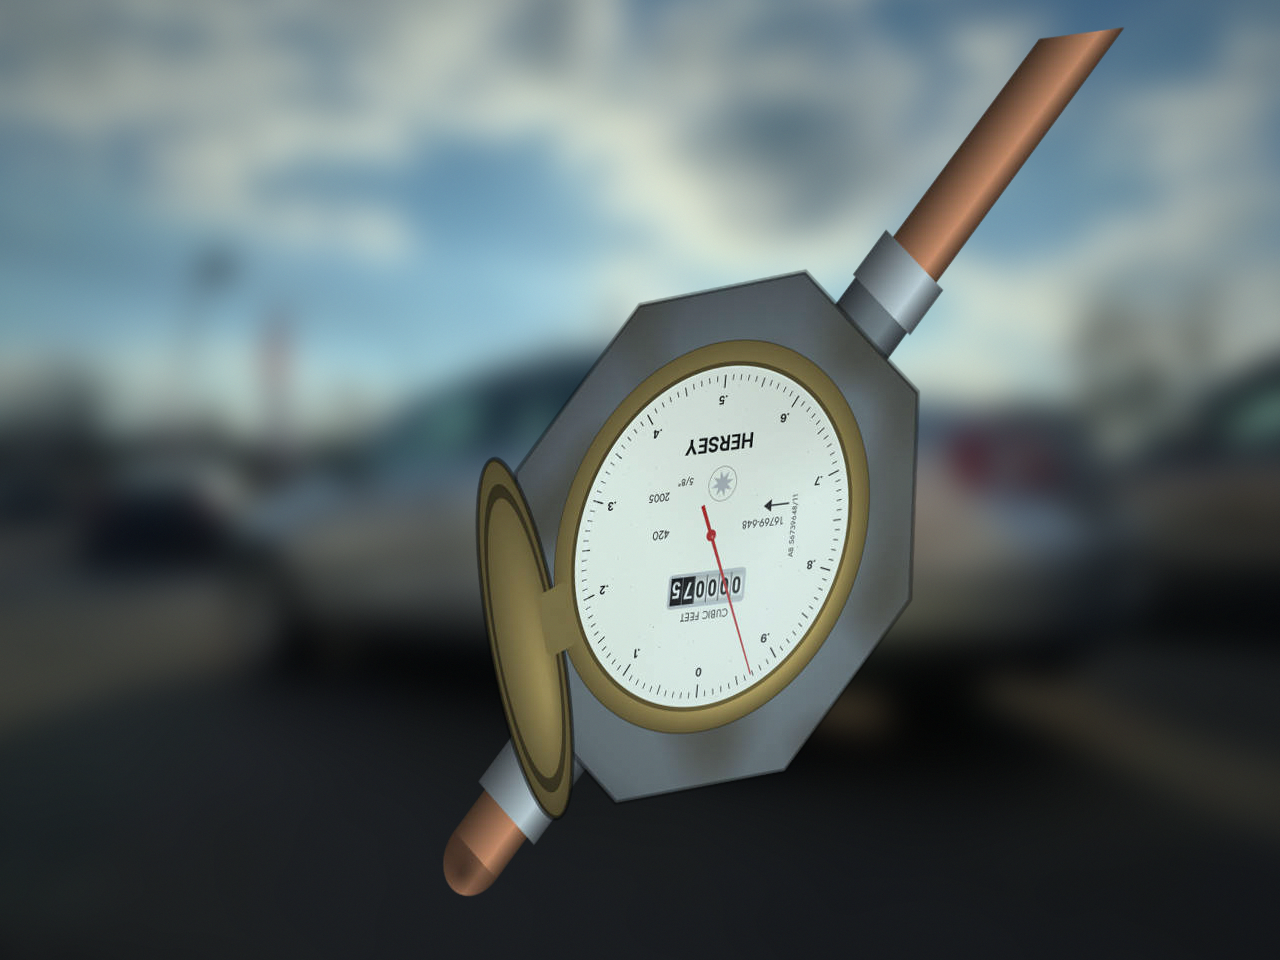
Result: 74.93; ft³
